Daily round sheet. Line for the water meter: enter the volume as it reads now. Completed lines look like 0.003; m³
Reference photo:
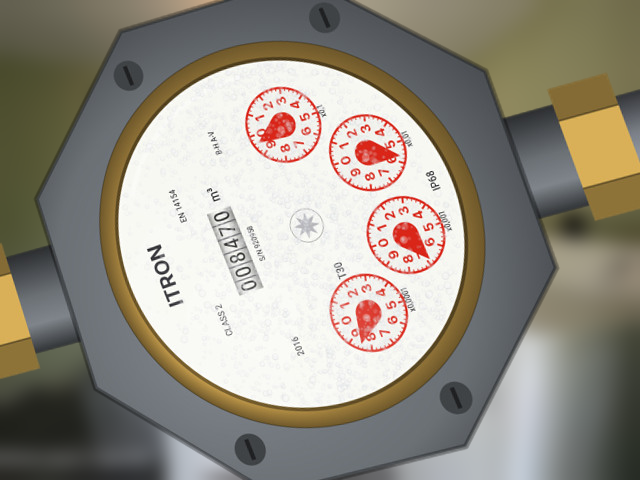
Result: 8469.9568; m³
